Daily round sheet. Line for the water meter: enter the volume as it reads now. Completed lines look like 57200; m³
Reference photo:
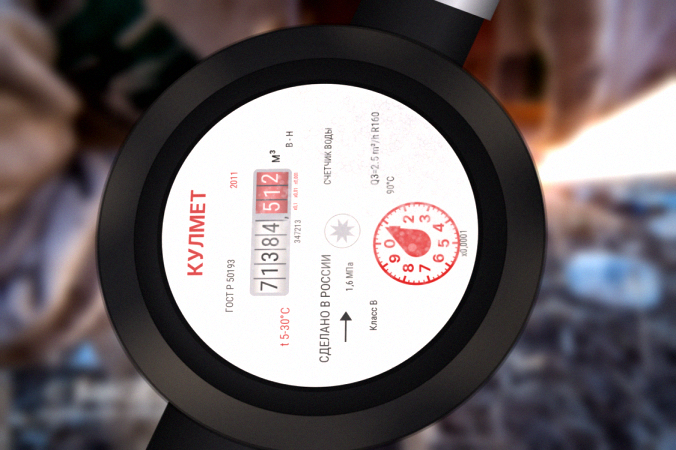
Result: 71384.5120; m³
